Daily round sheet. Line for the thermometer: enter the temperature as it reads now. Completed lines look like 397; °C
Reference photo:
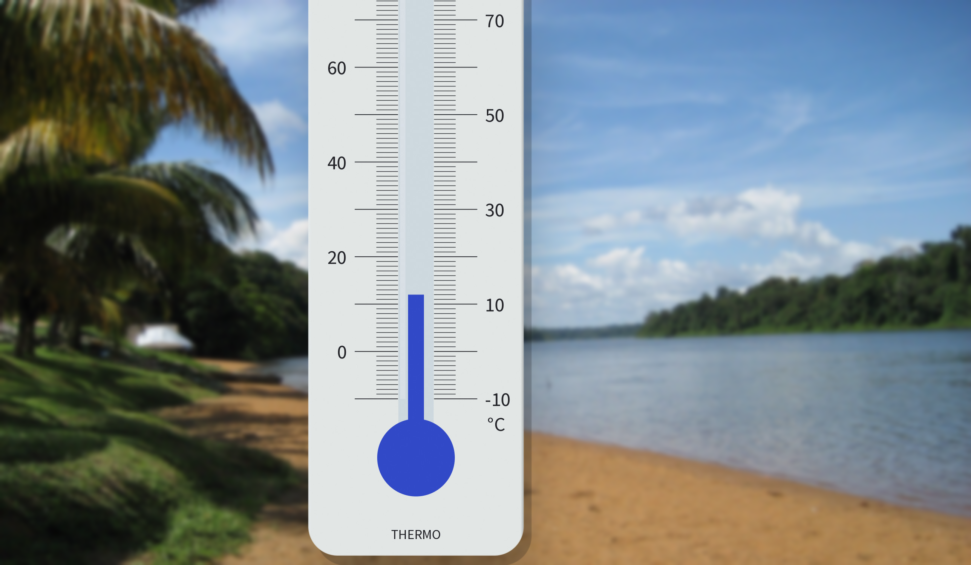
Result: 12; °C
